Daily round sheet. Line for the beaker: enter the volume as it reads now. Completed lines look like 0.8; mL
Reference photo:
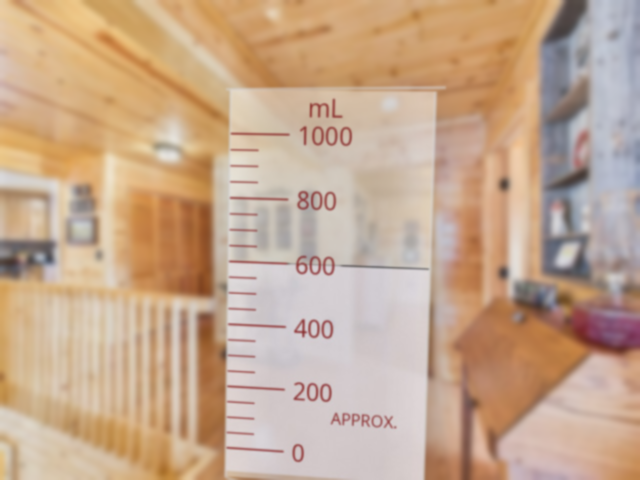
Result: 600; mL
